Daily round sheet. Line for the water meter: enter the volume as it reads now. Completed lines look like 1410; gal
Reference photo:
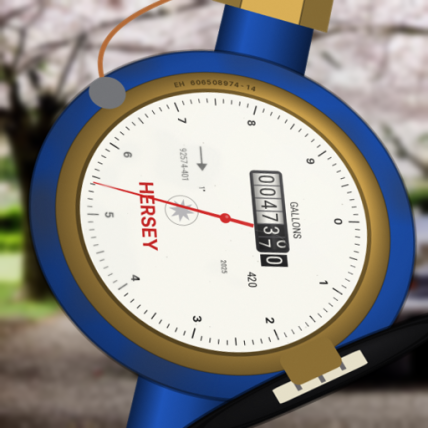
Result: 47365.4; gal
